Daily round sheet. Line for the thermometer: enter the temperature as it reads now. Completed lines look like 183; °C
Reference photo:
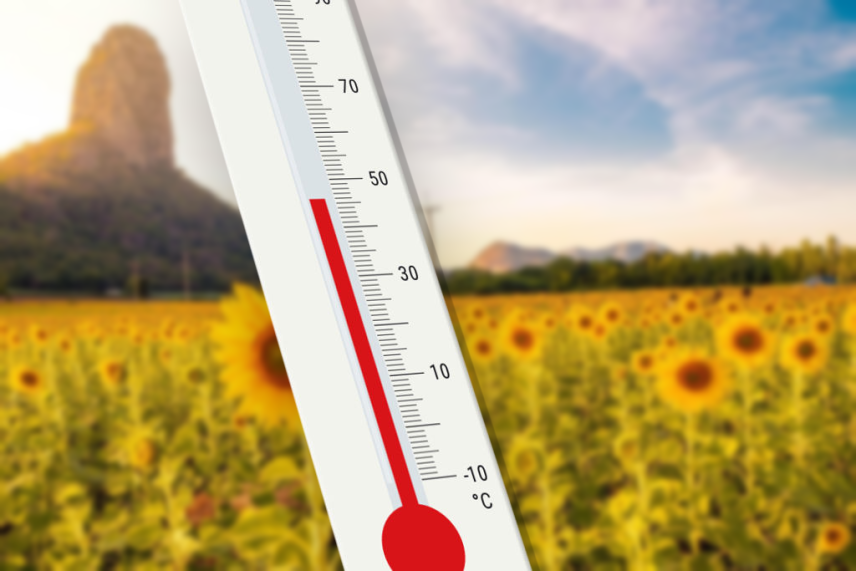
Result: 46; °C
